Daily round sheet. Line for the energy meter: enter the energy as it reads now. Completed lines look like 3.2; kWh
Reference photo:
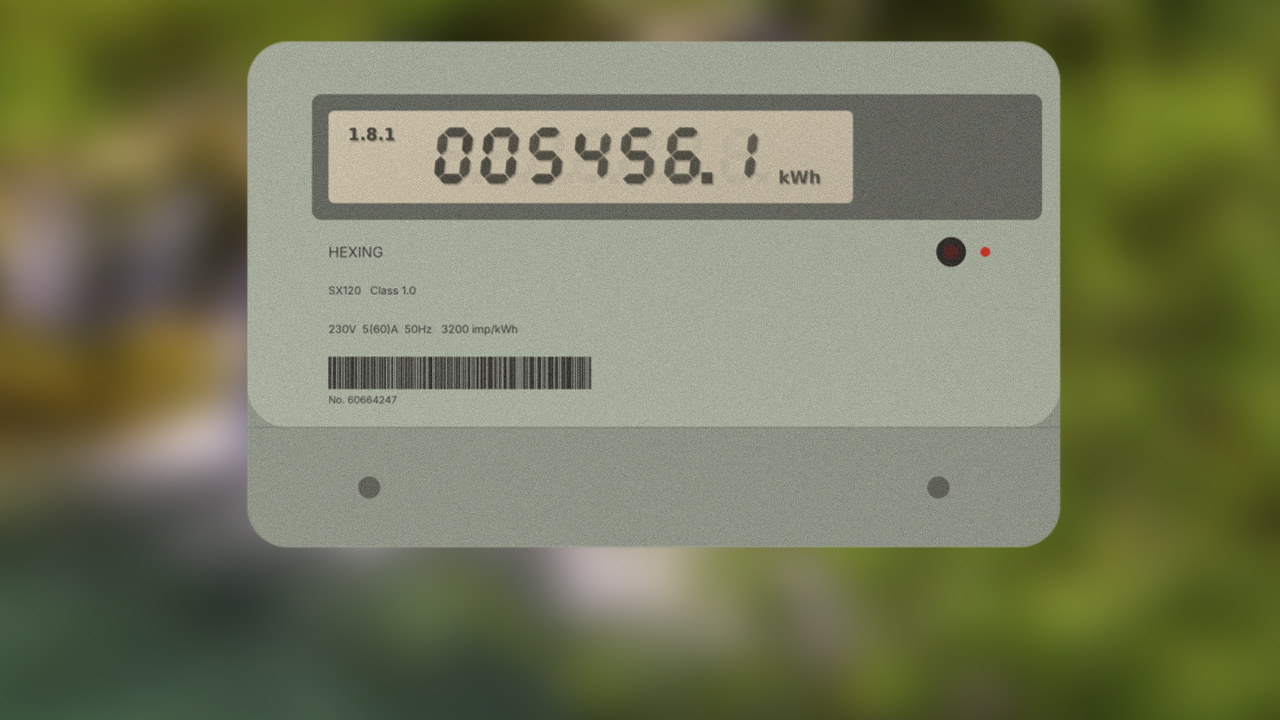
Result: 5456.1; kWh
